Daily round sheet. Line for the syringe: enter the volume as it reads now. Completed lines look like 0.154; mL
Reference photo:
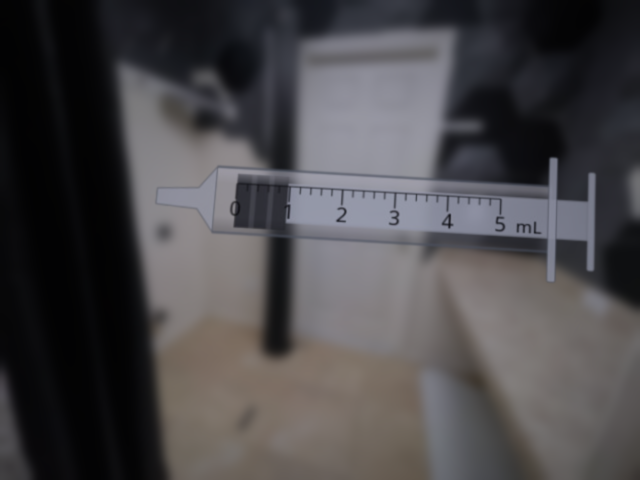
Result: 0; mL
